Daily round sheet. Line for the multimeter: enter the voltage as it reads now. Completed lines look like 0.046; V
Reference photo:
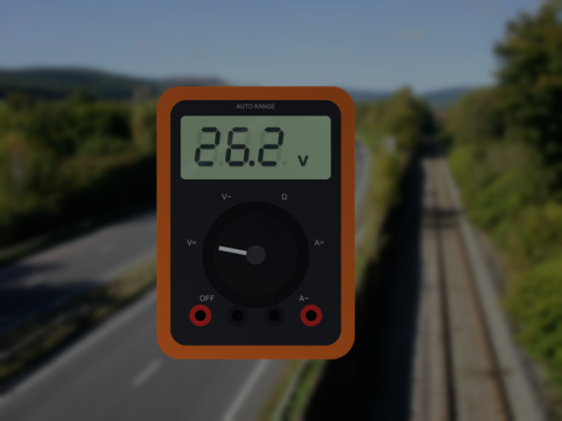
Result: 26.2; V
